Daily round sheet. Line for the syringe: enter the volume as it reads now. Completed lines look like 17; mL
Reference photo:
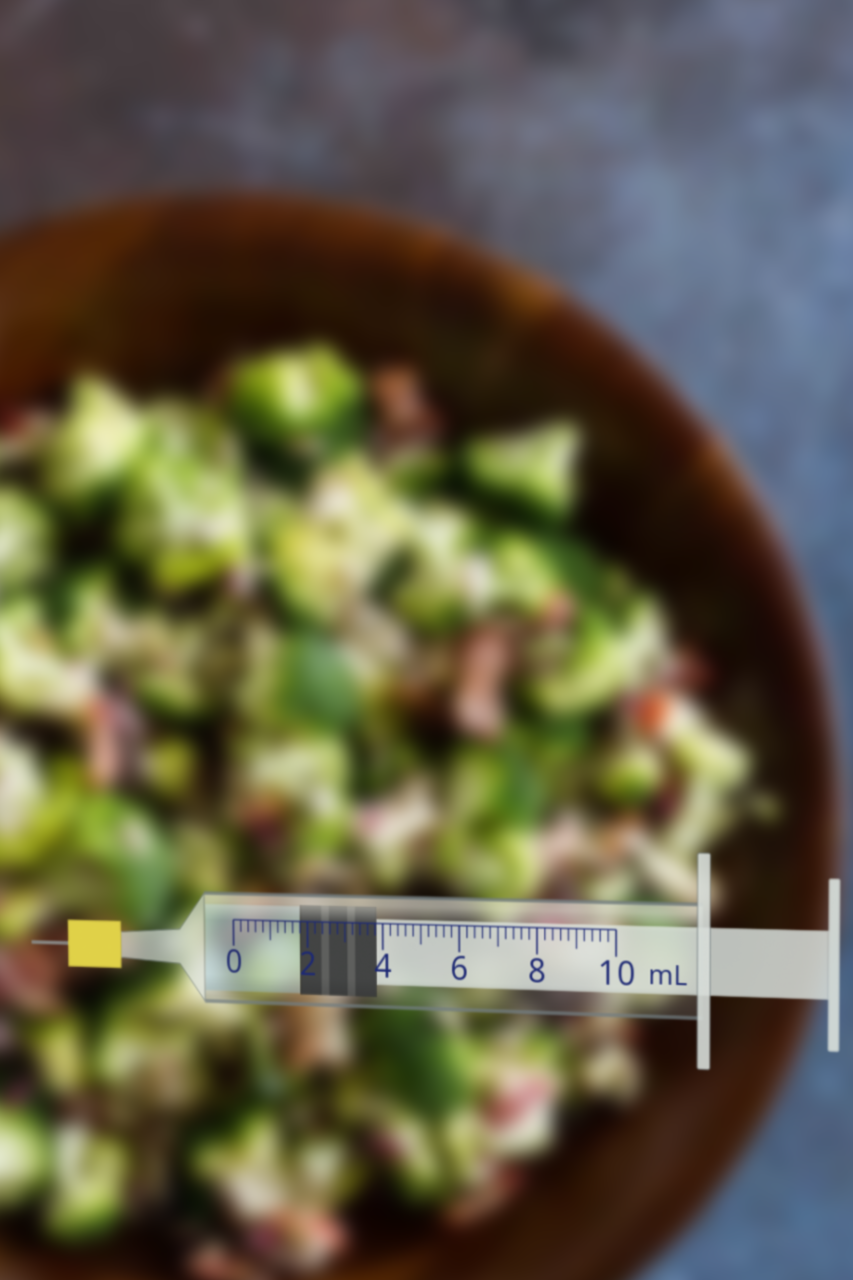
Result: 1.8; mL
